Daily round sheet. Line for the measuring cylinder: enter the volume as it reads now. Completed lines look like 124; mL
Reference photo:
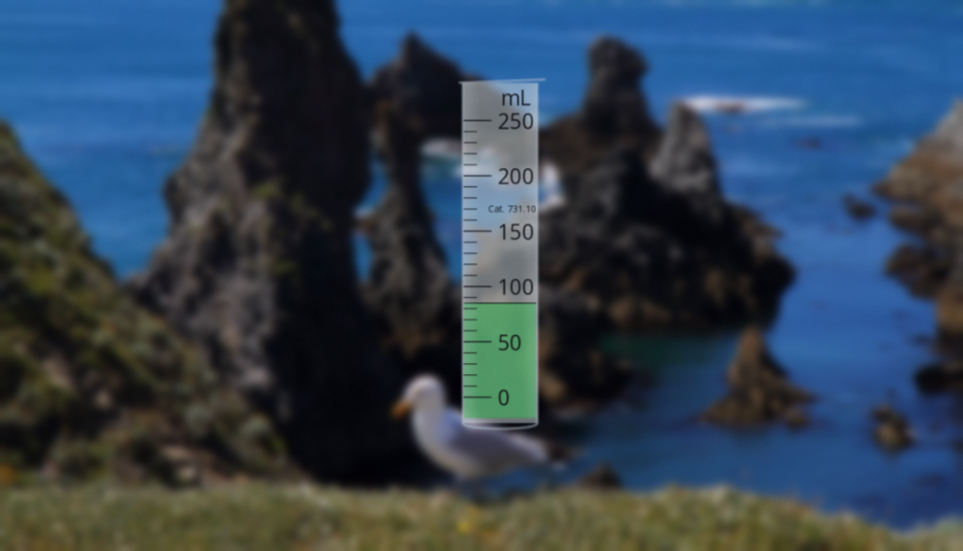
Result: 85; mL
